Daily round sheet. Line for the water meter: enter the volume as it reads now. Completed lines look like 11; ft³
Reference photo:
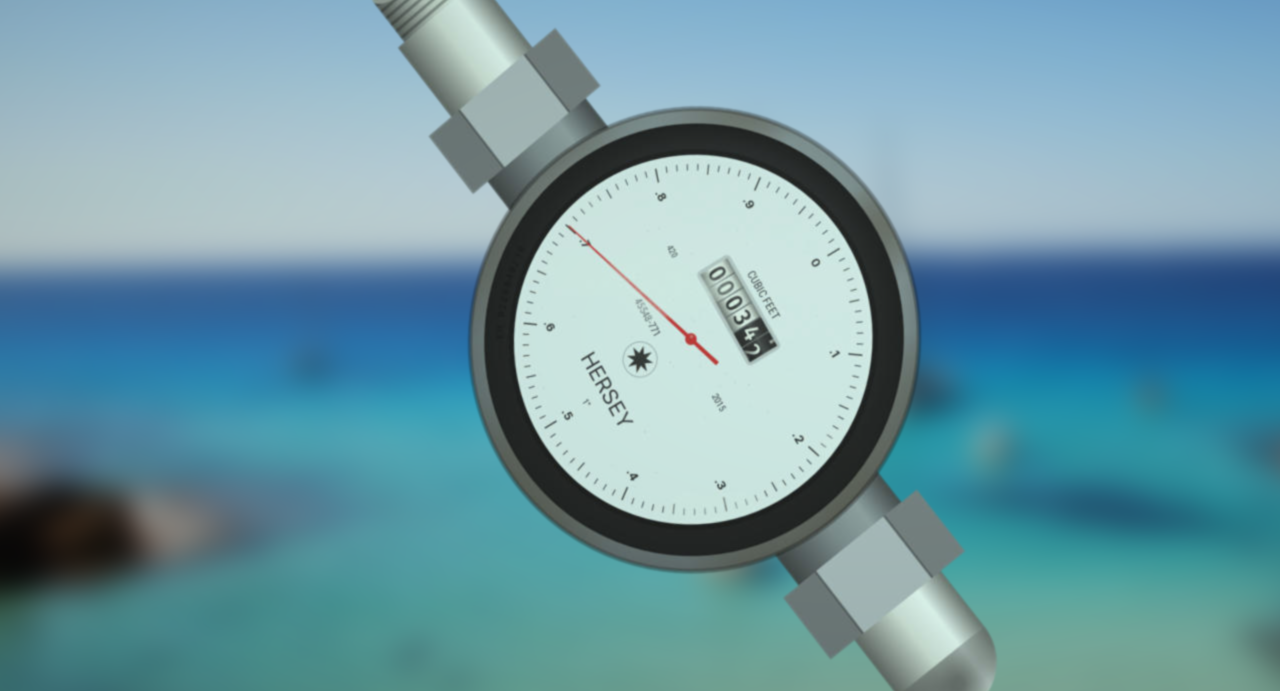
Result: 341.70; ft³
